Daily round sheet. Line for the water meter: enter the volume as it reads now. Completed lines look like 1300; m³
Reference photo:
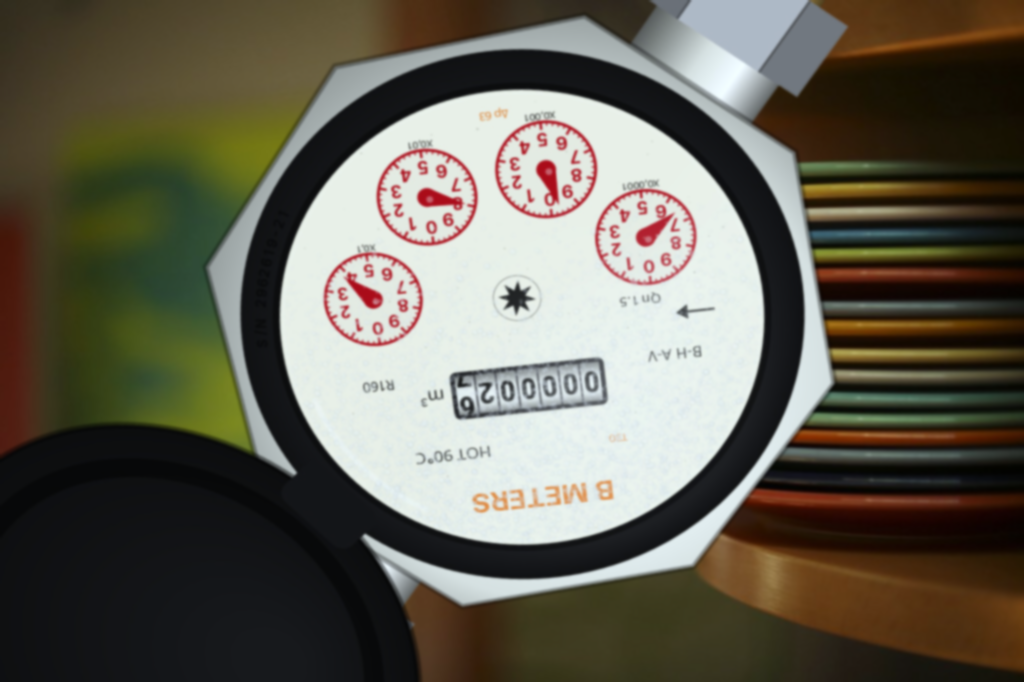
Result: 26.3796; m³
